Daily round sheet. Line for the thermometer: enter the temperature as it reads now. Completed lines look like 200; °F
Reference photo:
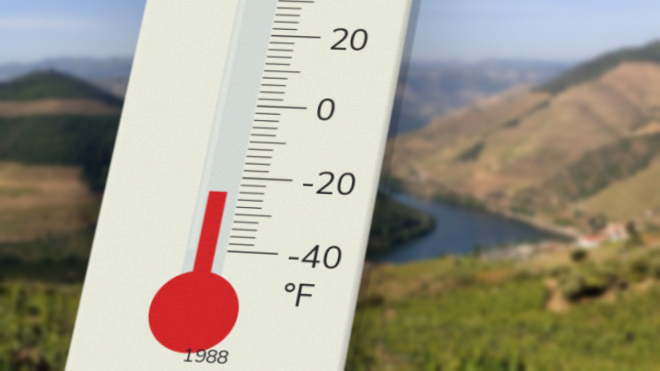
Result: -24; °F
